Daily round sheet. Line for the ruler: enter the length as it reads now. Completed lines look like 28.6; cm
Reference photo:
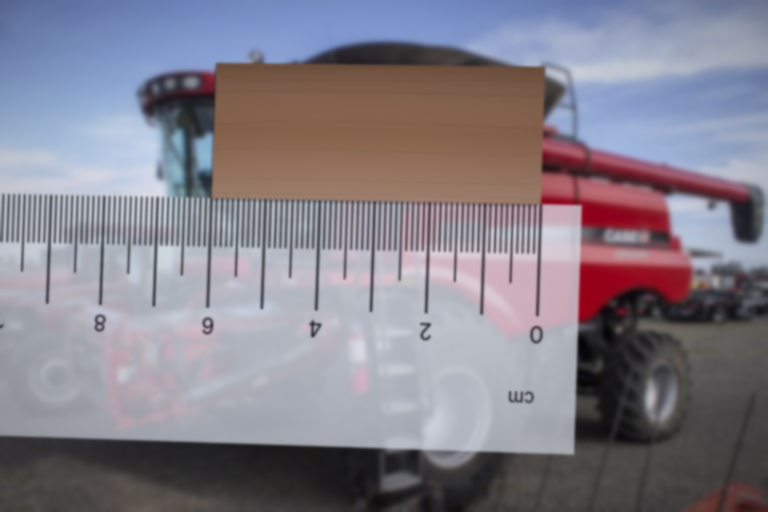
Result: 6; cm
